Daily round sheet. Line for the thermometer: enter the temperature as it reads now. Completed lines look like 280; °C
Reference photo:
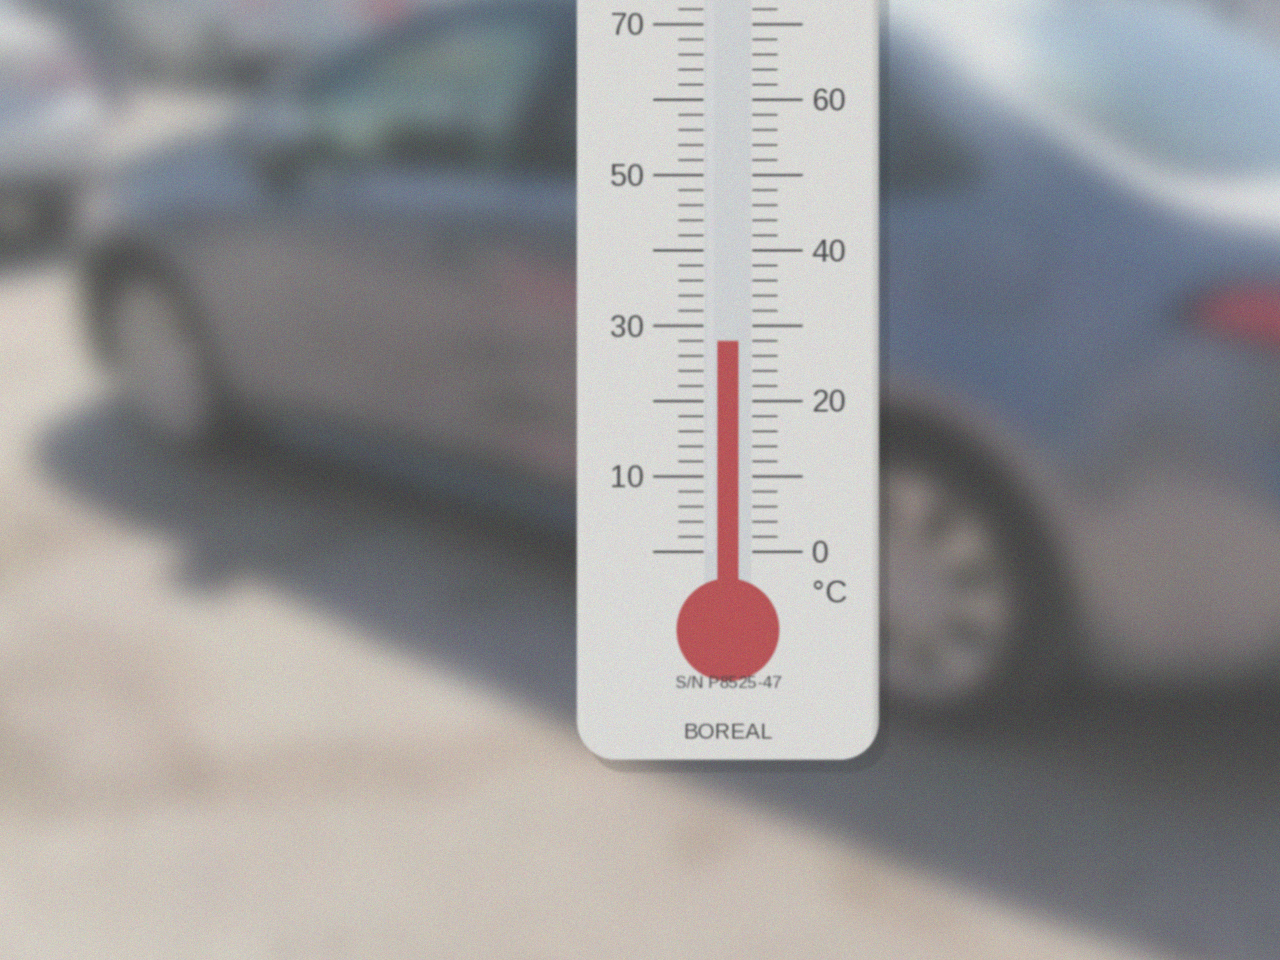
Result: 28; °C
